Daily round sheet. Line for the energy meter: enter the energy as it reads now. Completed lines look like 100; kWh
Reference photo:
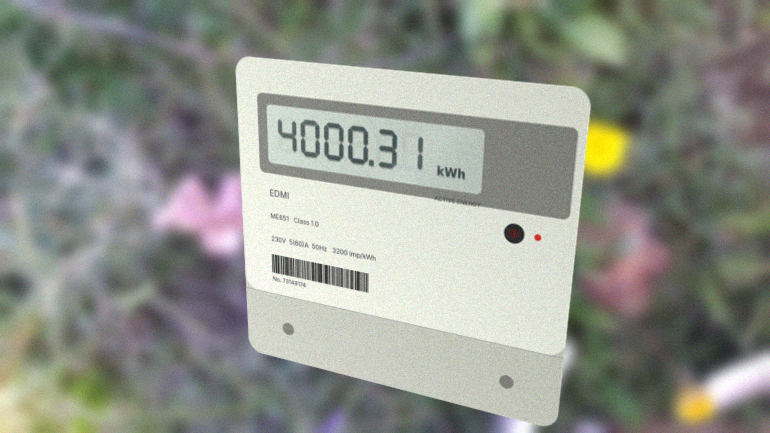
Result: 4000.31; kWh
